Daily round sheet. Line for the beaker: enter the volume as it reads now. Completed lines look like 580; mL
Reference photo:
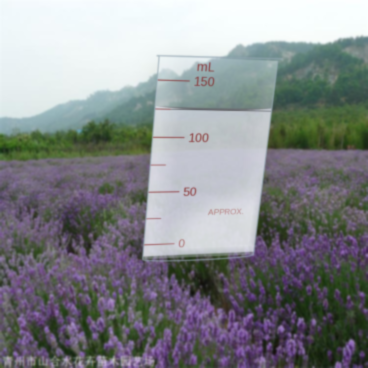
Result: 125; mL
